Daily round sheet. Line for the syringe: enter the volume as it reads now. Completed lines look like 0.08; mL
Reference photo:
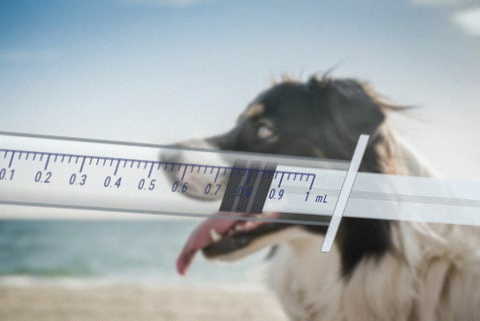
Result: 0.74; mL
